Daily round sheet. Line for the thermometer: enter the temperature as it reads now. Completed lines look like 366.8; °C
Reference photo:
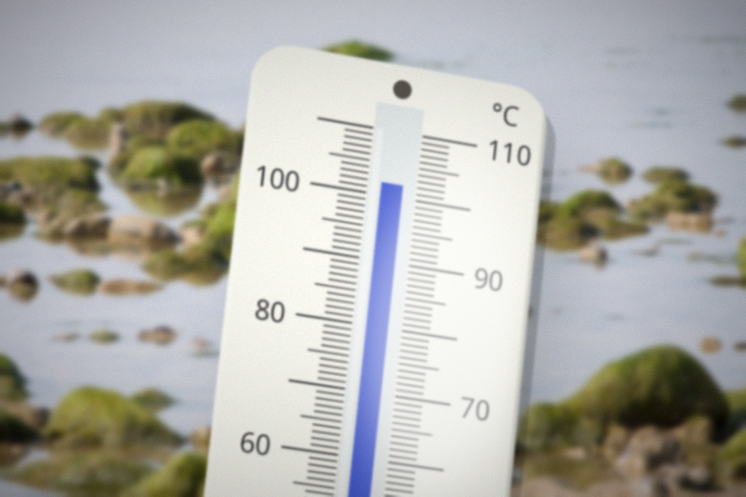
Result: 102; °C
